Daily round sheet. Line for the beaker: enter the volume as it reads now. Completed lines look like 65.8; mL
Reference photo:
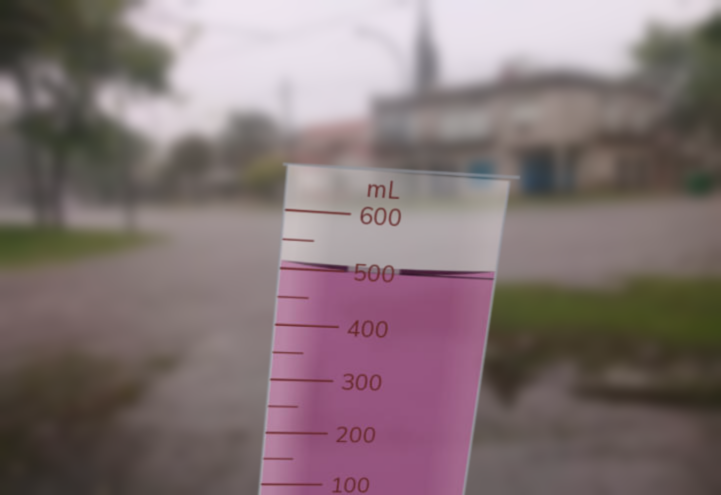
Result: 500; mL
